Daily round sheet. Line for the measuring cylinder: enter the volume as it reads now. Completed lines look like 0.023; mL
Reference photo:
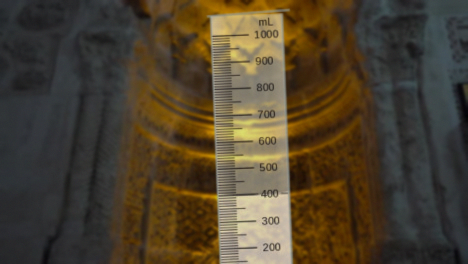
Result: 400; mL
